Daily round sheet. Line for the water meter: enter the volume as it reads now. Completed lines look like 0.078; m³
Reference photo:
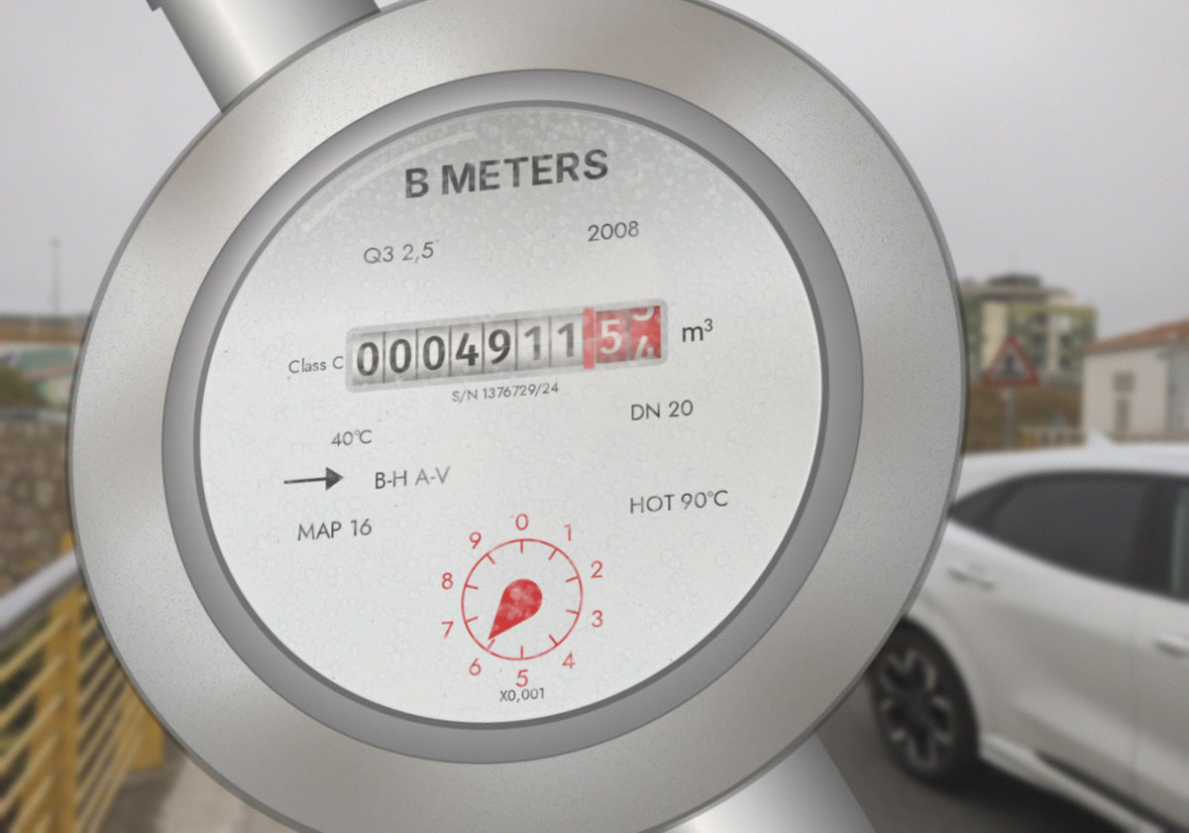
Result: 4911.536; m³
